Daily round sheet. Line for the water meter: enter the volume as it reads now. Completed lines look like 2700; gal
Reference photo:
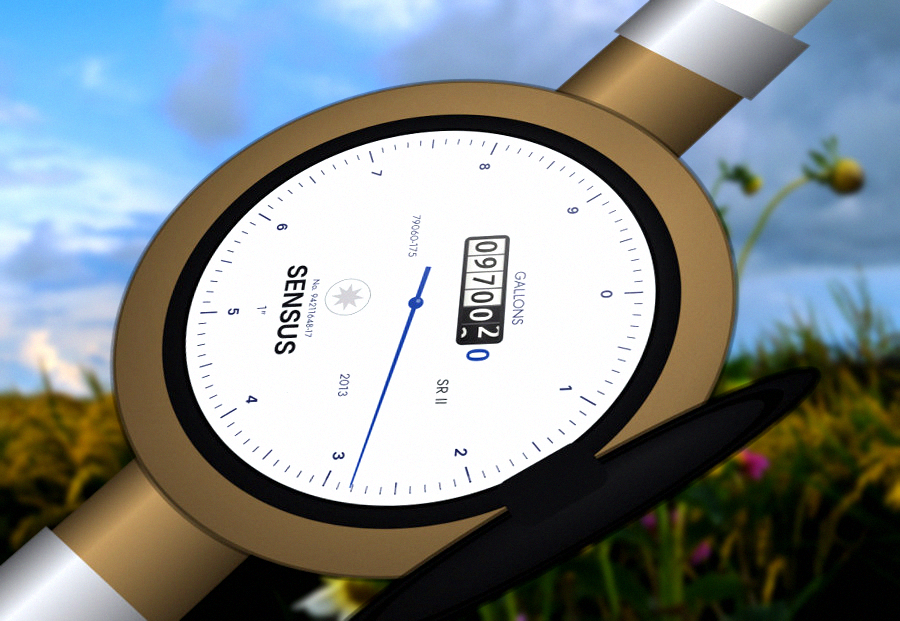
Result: 970022.8; gal
